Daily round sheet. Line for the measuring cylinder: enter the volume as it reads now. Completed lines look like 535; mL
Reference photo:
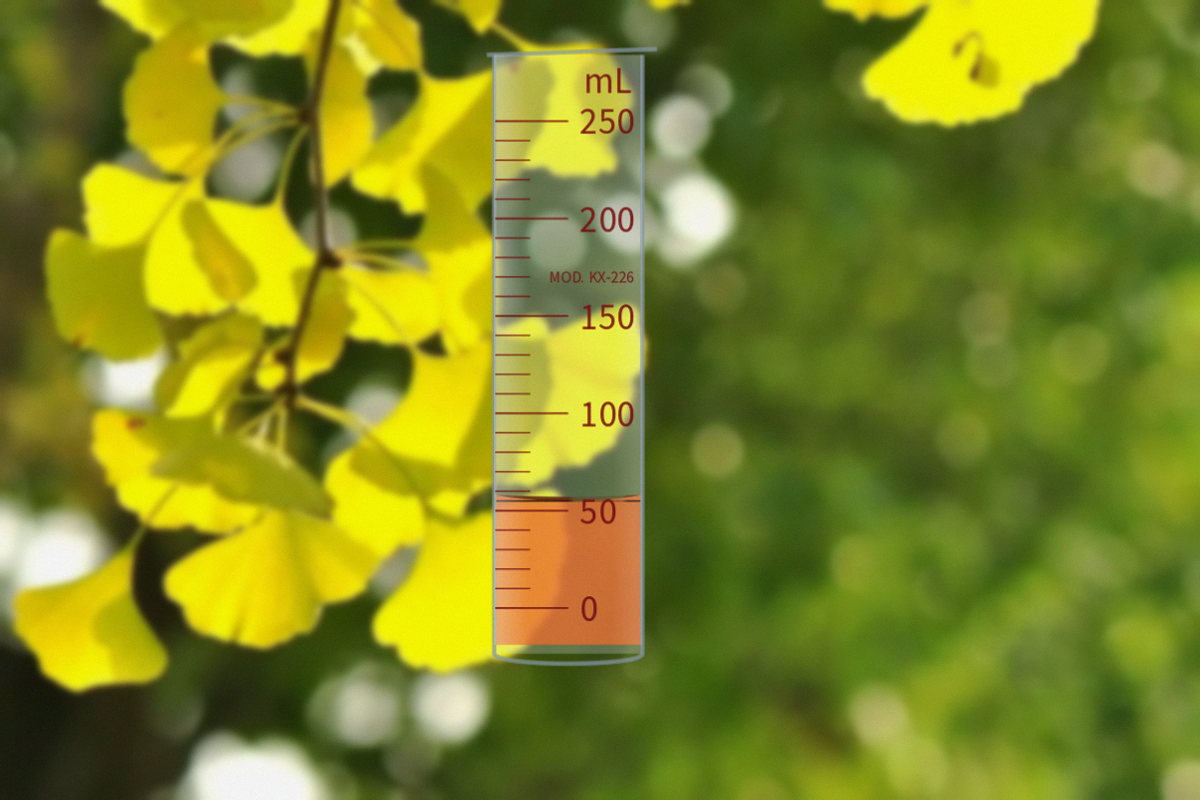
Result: 55; mL
